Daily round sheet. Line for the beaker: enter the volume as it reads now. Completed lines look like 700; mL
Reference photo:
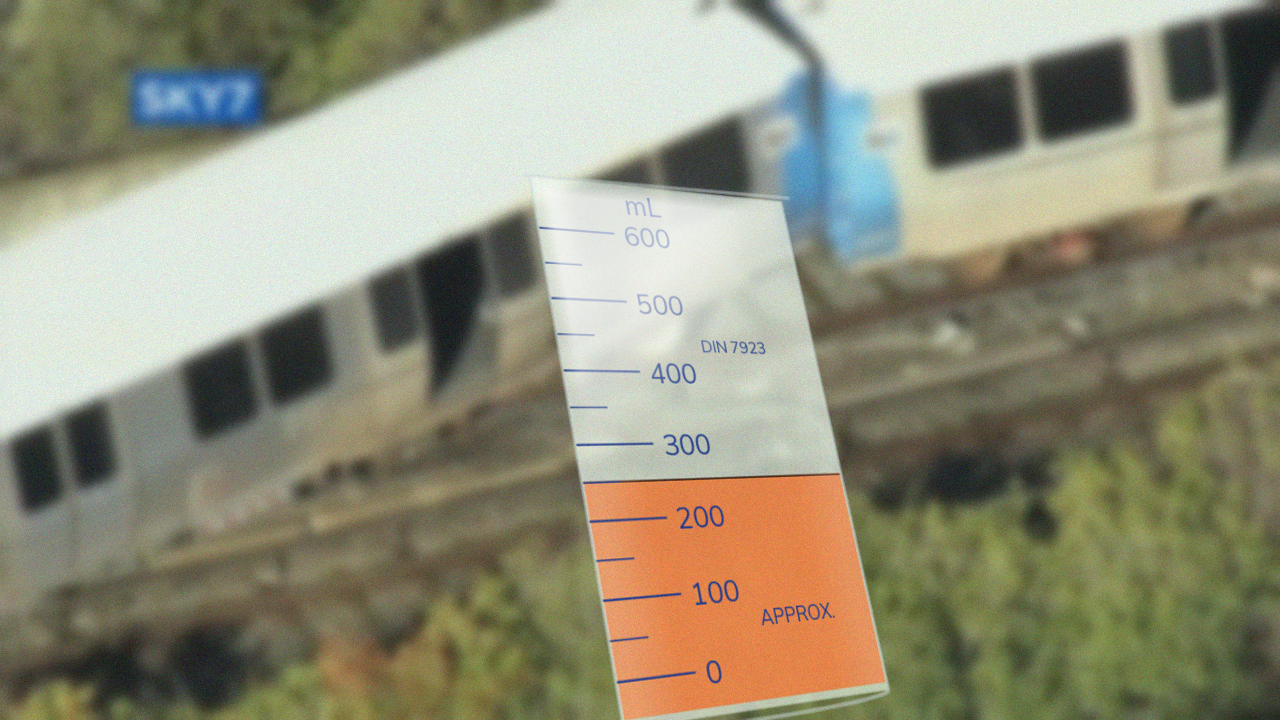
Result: 250; mL
